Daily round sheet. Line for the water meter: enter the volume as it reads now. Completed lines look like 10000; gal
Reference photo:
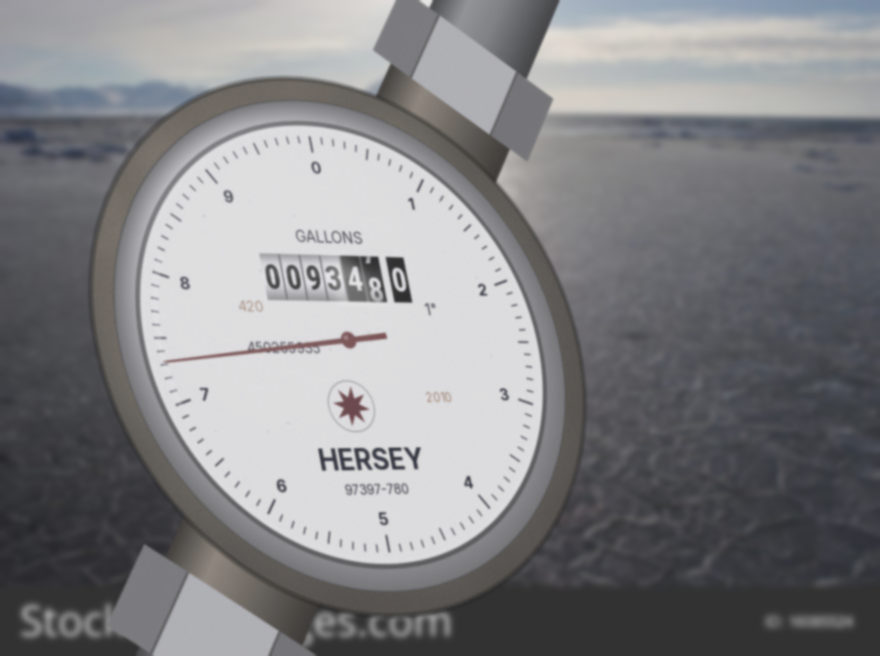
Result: 93477.3; gal
